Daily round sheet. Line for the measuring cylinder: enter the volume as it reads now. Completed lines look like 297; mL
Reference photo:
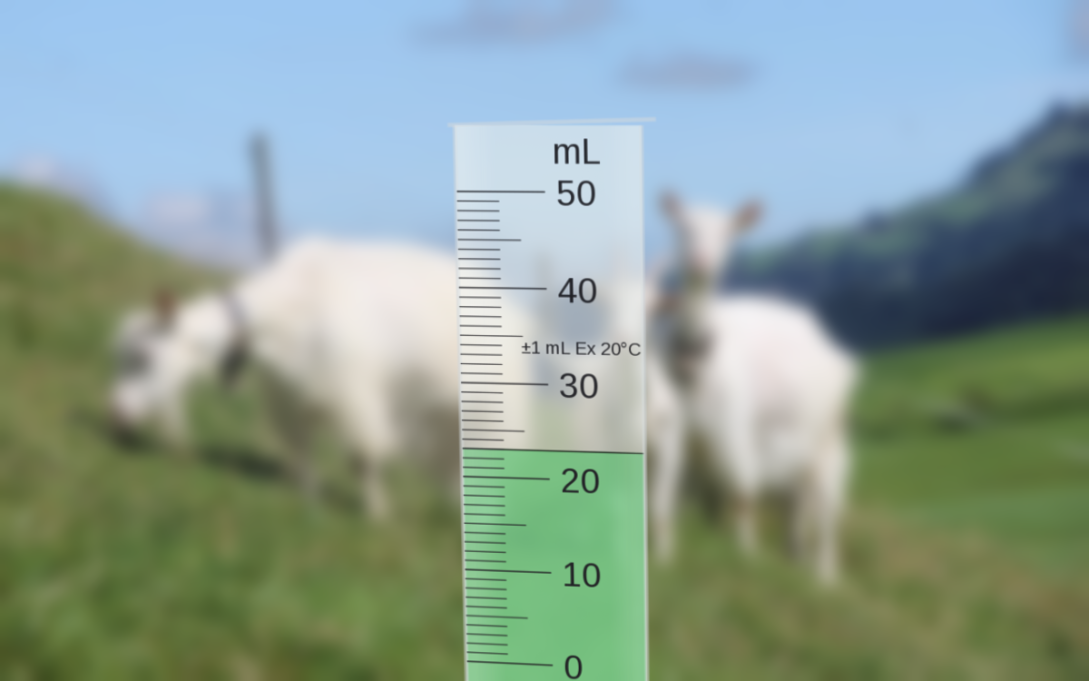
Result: 23; mL
